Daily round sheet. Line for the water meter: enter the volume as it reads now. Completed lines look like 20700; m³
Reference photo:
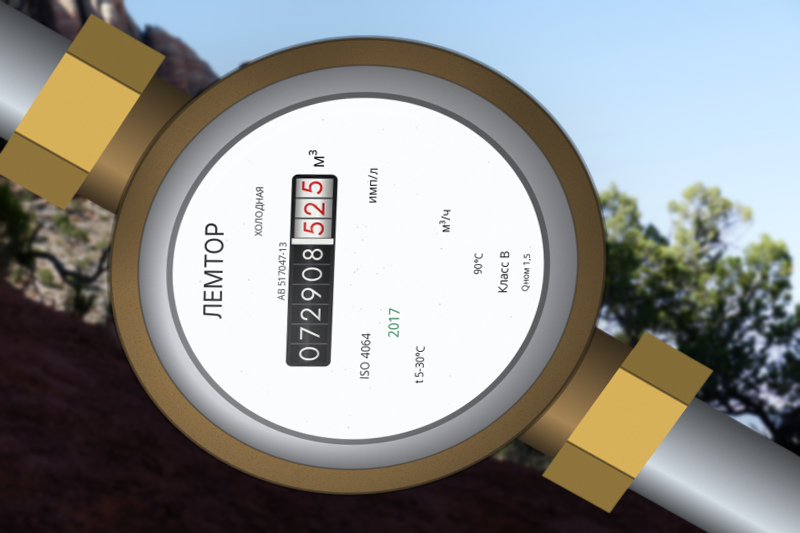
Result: 72908.525; m³
